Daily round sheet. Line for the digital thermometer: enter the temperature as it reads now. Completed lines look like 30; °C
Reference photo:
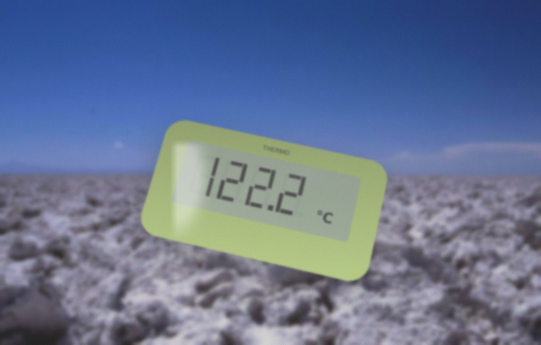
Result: 122.2; °C
